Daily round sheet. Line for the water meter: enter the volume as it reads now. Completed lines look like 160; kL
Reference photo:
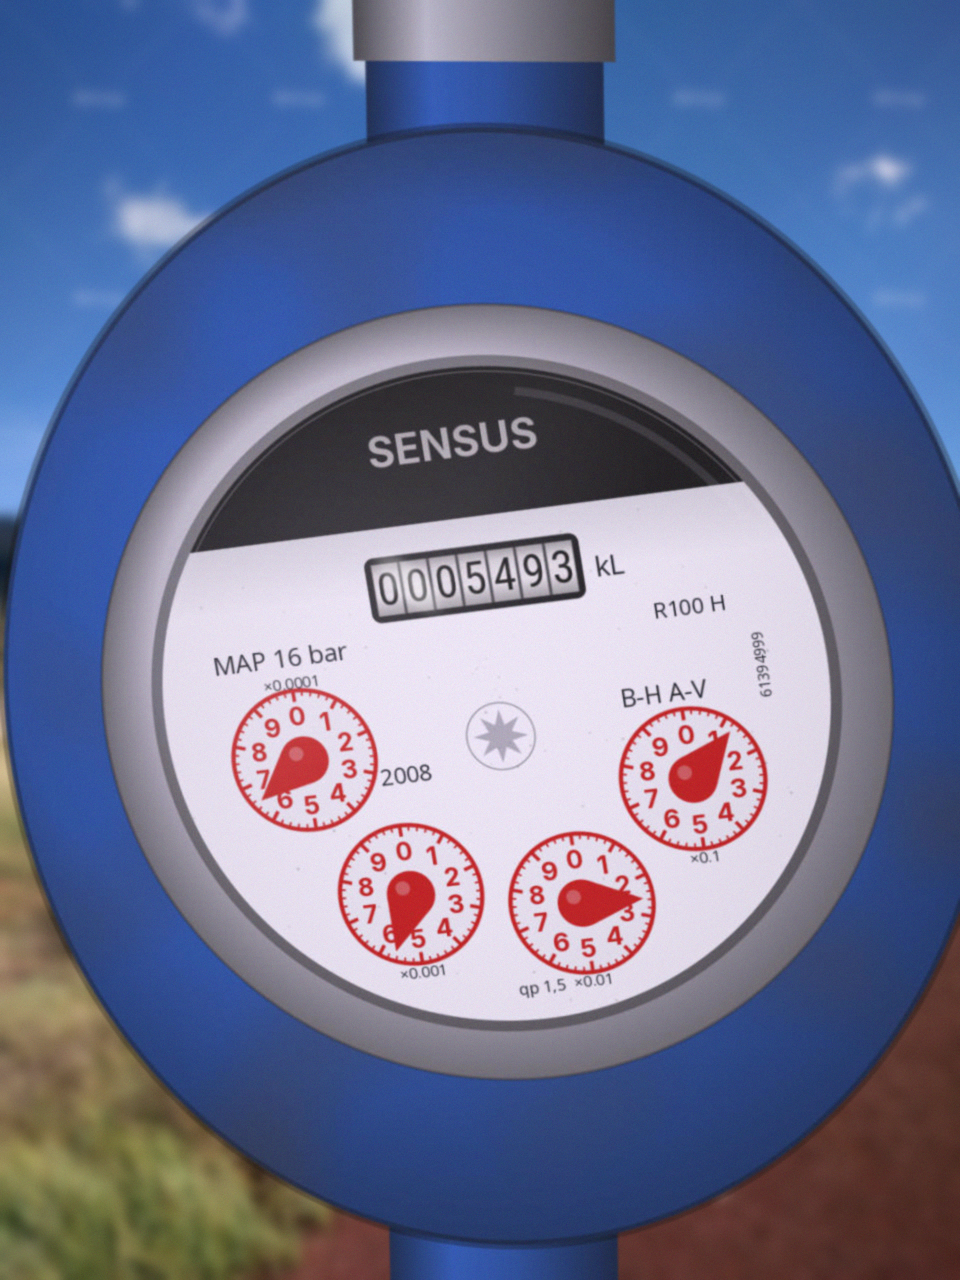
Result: 5493.1256; kL
